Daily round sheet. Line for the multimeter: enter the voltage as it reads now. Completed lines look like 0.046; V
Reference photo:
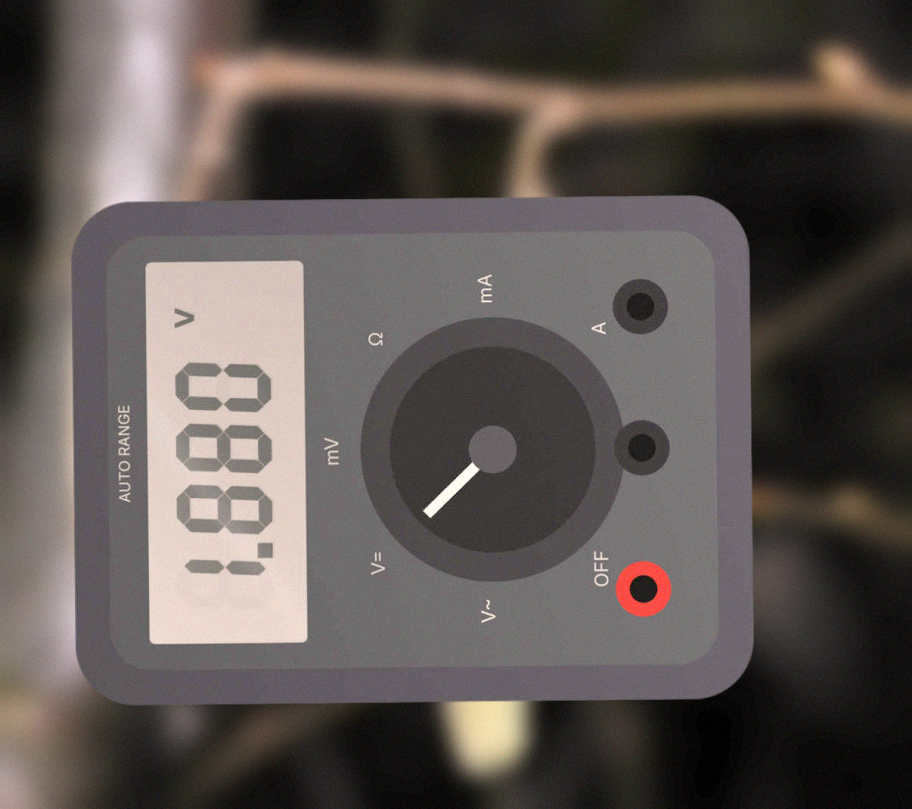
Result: 1.880; V
